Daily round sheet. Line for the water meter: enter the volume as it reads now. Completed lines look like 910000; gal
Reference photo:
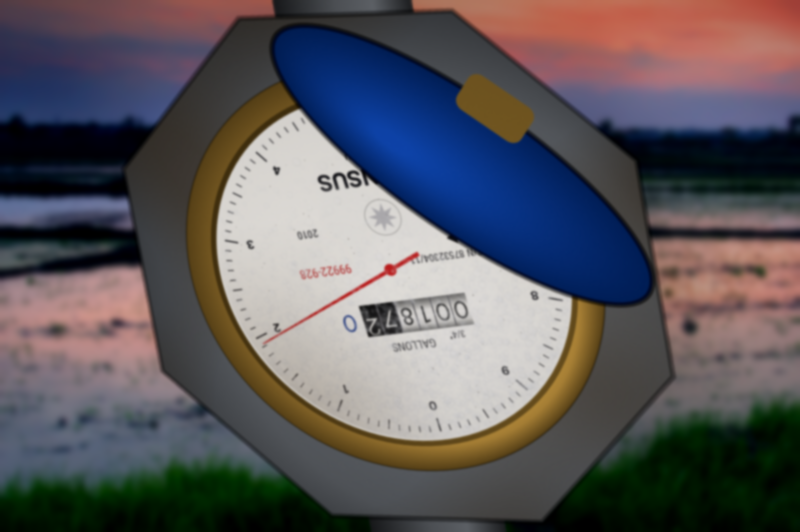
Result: 18721.9; gal
